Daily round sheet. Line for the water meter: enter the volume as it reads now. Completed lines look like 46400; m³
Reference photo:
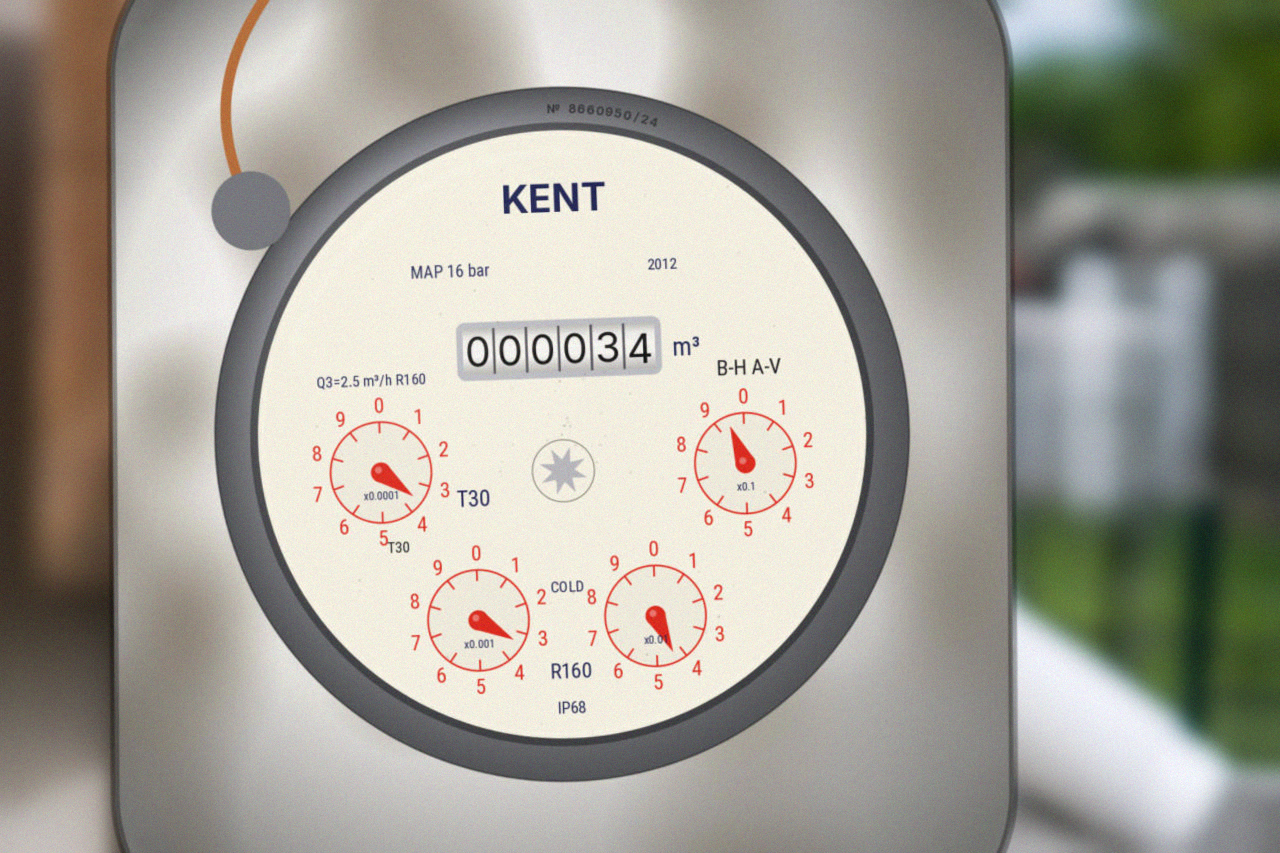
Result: 33.9433; m³
